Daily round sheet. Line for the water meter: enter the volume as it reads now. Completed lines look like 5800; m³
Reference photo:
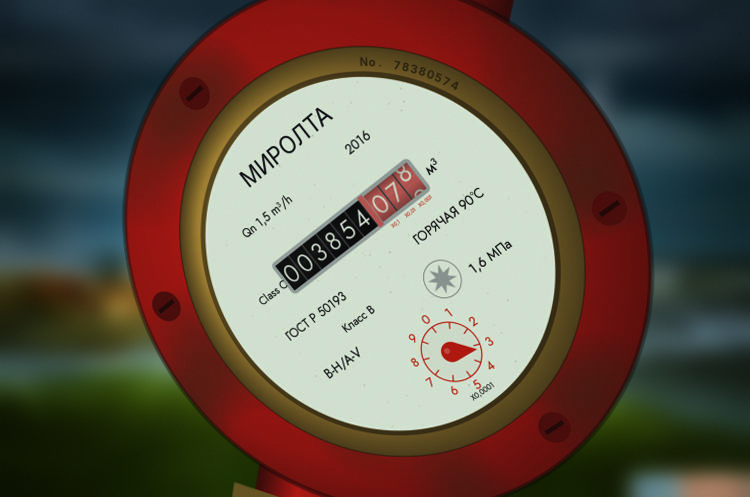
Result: 3854.0783; m³
